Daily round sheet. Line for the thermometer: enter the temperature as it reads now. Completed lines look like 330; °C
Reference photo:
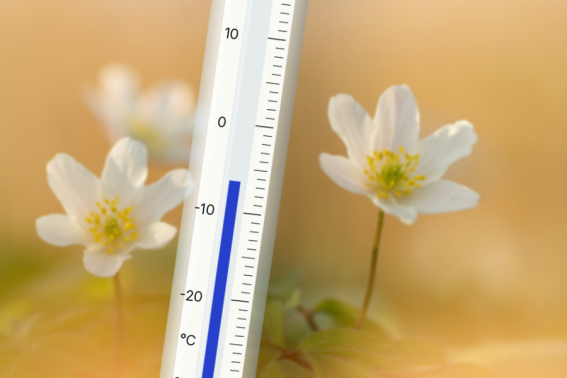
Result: -6.5; °C
